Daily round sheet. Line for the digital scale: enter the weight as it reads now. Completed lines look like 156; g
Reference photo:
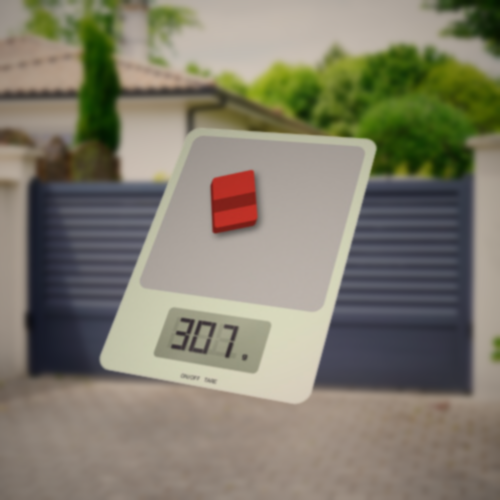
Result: 307; g
